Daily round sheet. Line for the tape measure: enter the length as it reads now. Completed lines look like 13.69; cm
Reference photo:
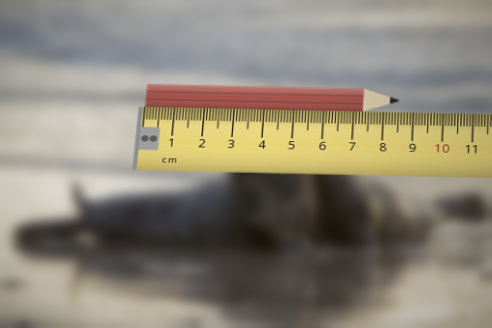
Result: 8.5; cm
